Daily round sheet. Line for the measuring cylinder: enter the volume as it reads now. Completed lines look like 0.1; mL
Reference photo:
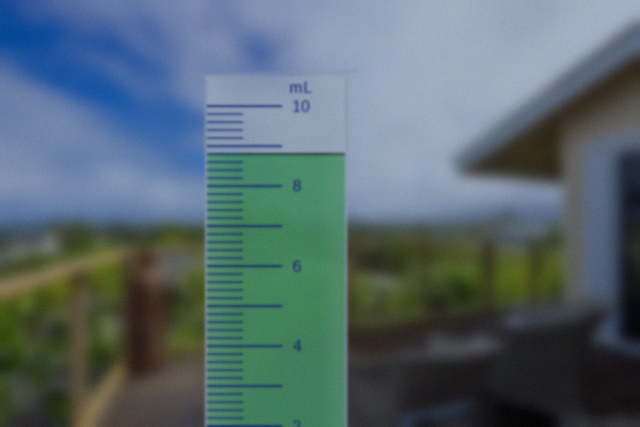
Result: 8.8; mL
